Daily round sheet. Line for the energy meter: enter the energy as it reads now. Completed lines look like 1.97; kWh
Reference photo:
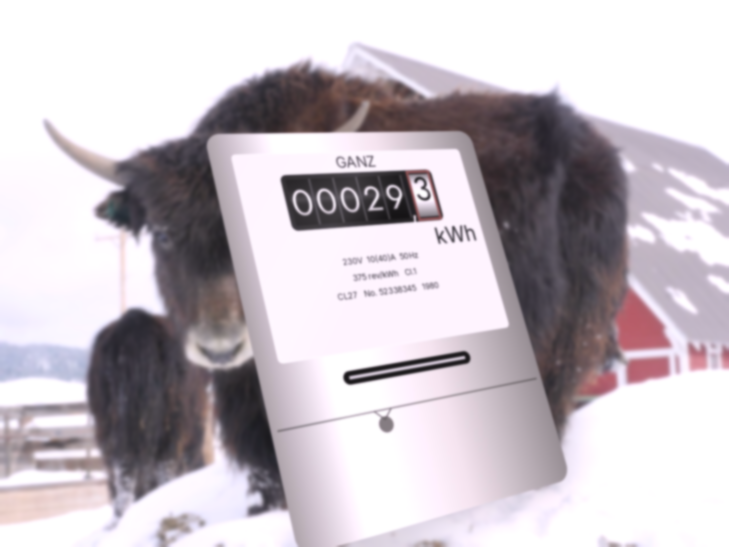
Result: 29.3; kWh
